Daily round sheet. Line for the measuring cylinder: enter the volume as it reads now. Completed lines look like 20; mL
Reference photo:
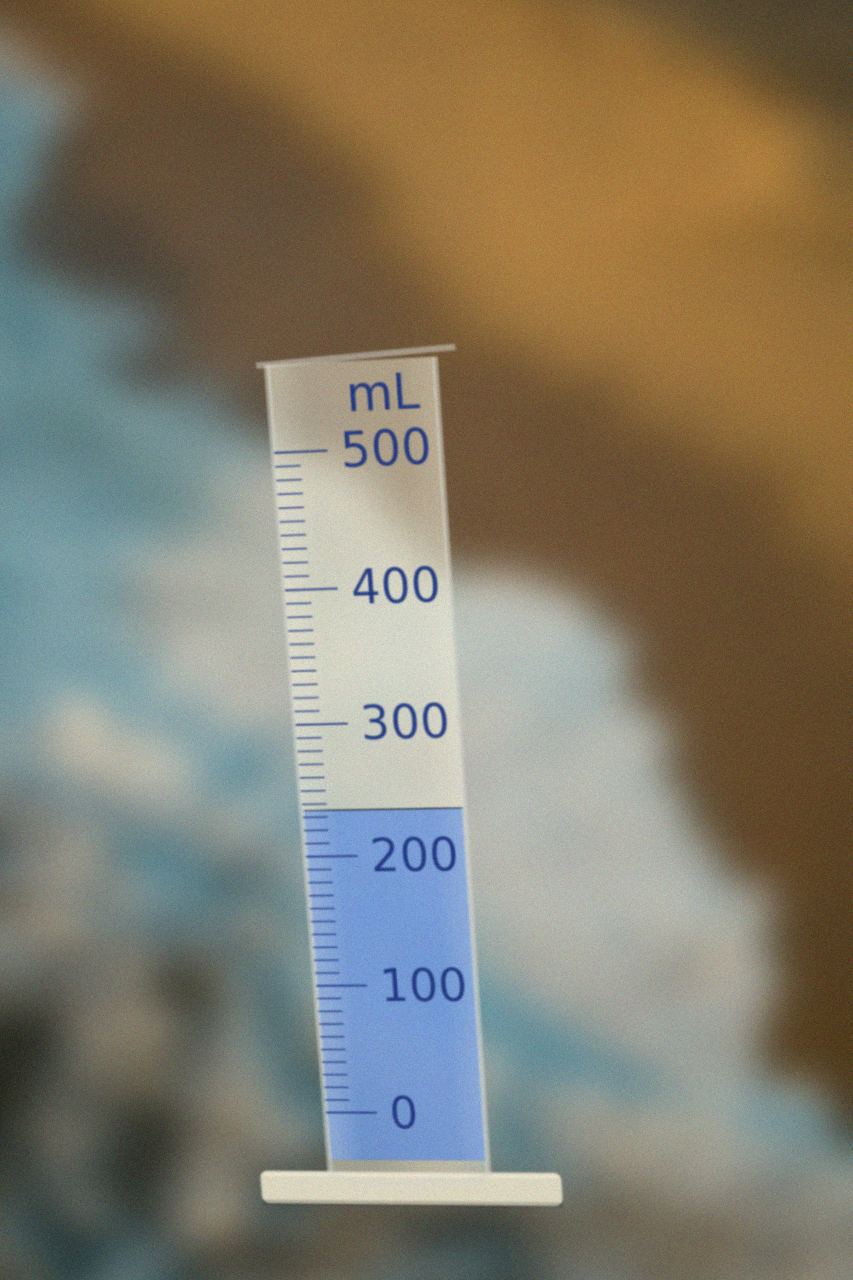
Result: 235; mL
